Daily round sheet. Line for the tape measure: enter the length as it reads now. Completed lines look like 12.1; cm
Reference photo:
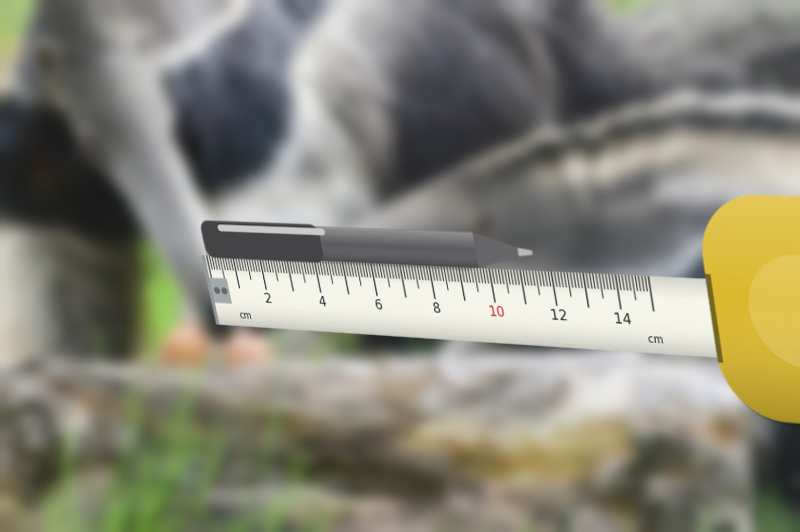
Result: 11.5; cm
